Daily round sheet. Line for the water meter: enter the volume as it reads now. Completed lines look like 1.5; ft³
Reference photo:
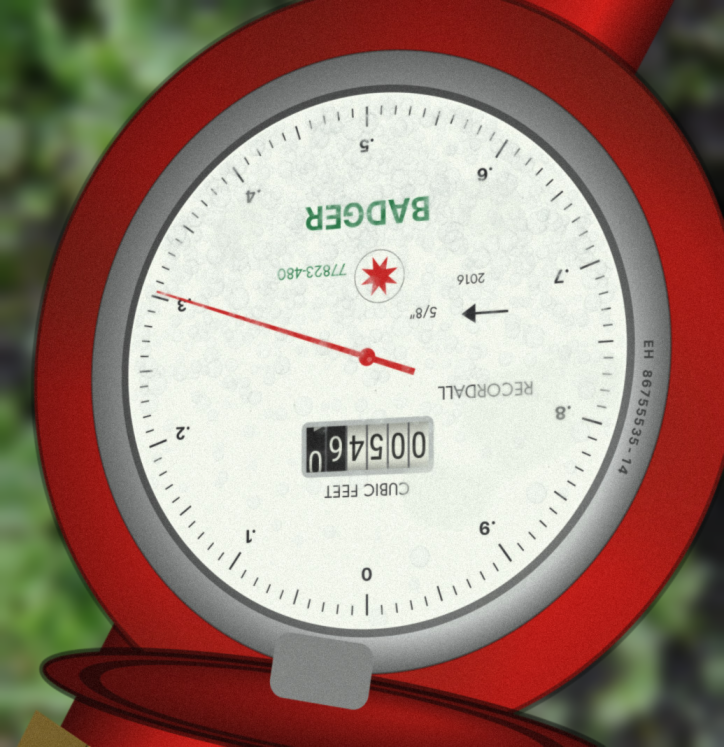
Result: 5460.30; ft³
